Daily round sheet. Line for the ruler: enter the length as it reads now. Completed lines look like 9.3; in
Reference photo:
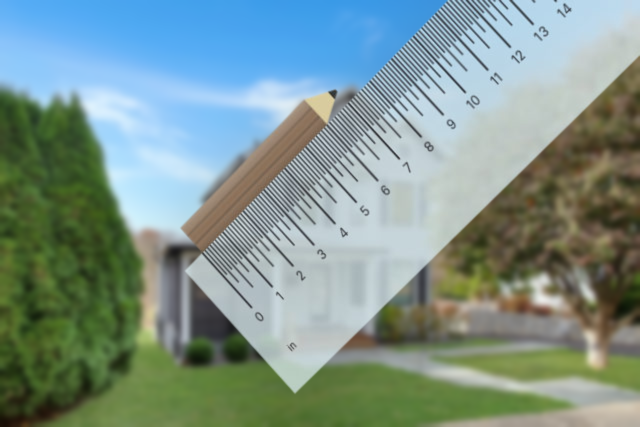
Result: 7; in
